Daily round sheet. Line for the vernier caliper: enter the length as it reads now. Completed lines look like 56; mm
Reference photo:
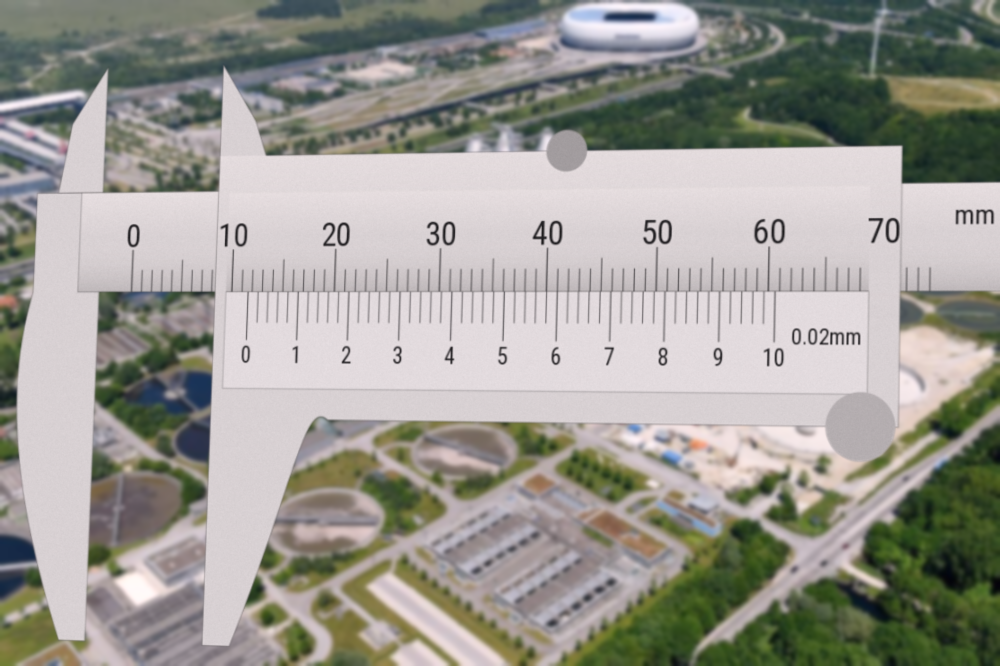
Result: 11.6; mm
